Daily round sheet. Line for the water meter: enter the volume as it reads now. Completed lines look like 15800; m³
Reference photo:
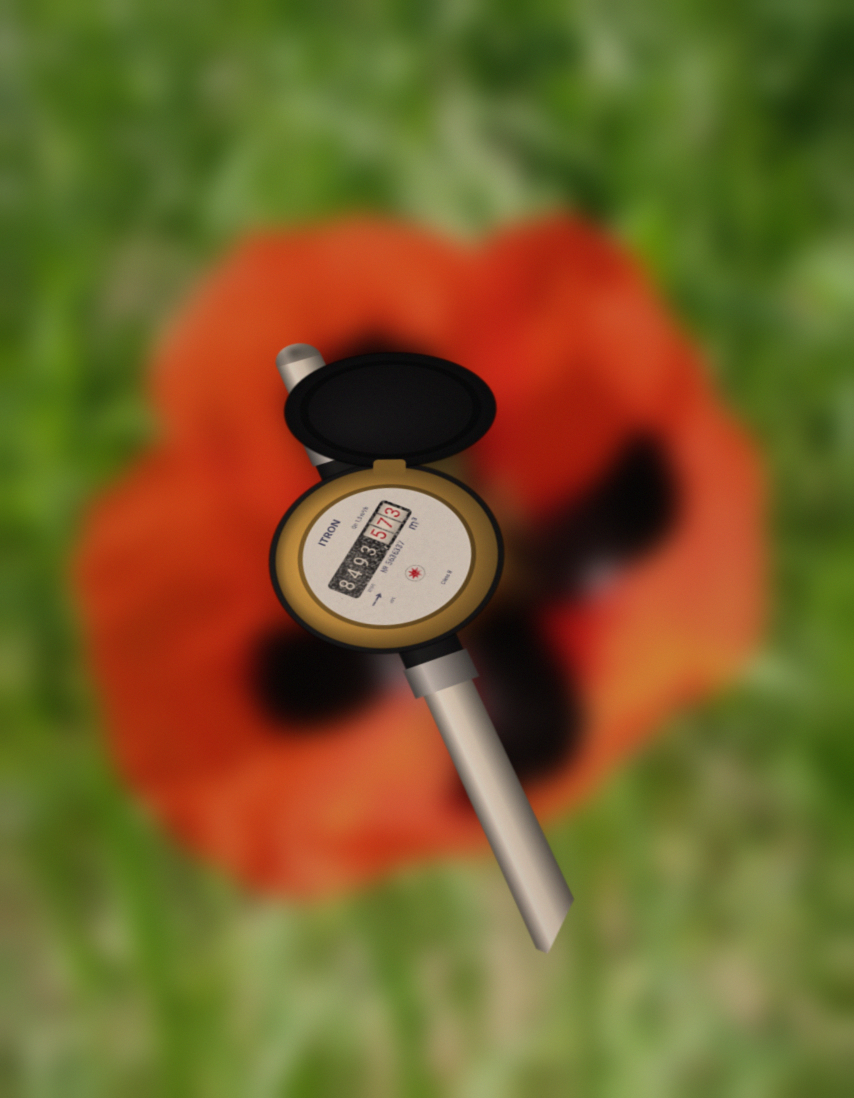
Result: 8493.573; m³
